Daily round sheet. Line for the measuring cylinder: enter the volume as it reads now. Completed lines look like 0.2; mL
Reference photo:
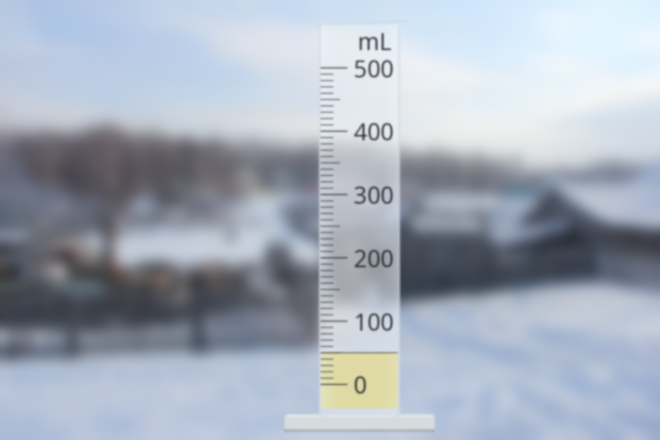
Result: 50; mL
